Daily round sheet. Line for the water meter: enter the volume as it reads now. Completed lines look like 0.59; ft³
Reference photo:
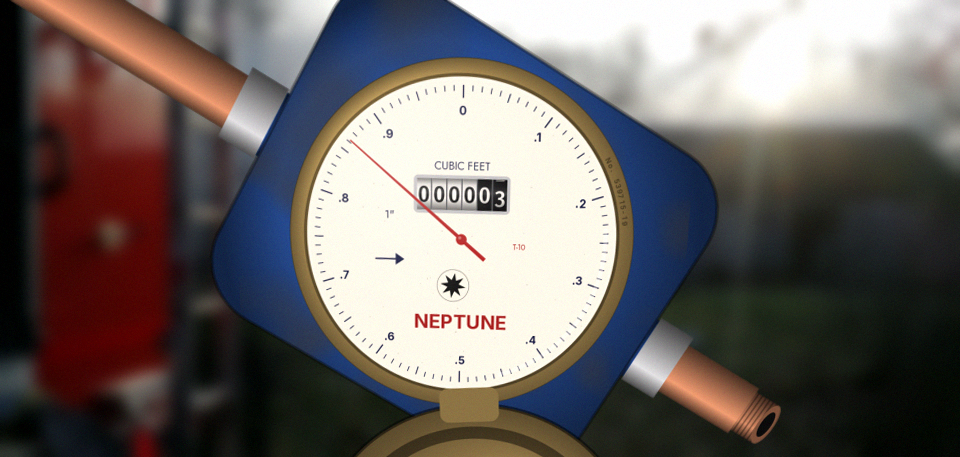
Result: 2.86; ft³
